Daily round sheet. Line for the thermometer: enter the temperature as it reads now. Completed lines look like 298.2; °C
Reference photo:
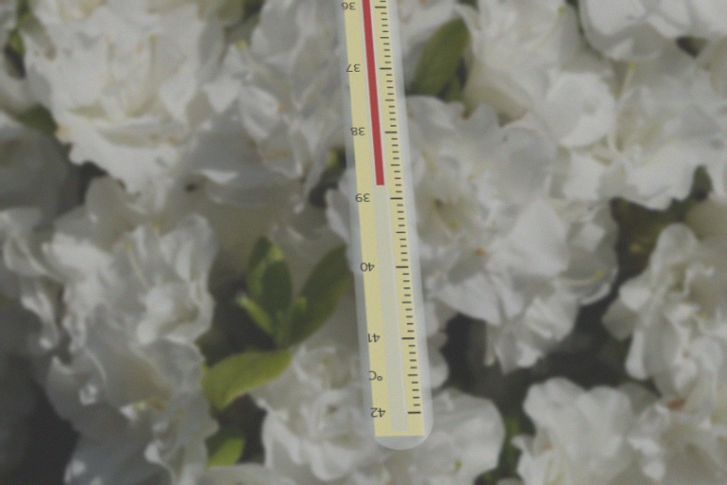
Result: 38.8; °C
